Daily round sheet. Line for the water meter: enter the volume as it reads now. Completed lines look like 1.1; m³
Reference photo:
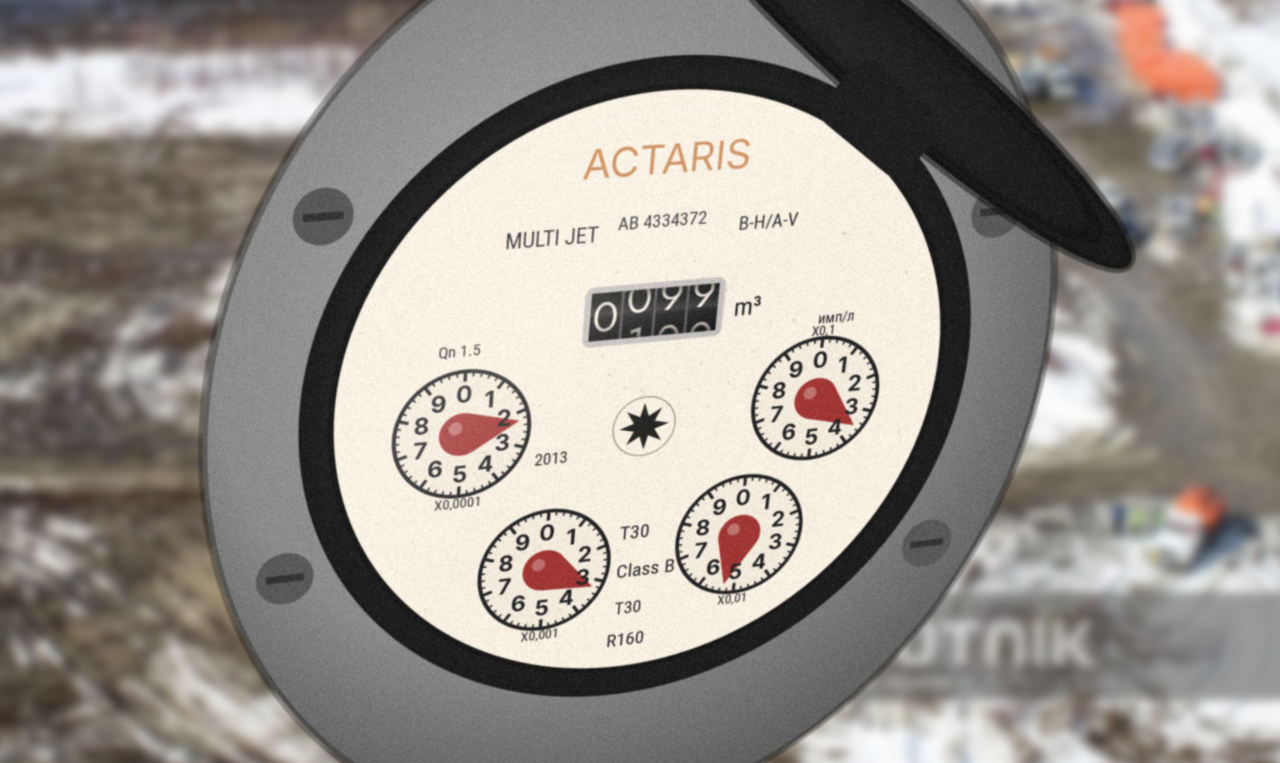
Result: 99.3532; m³
